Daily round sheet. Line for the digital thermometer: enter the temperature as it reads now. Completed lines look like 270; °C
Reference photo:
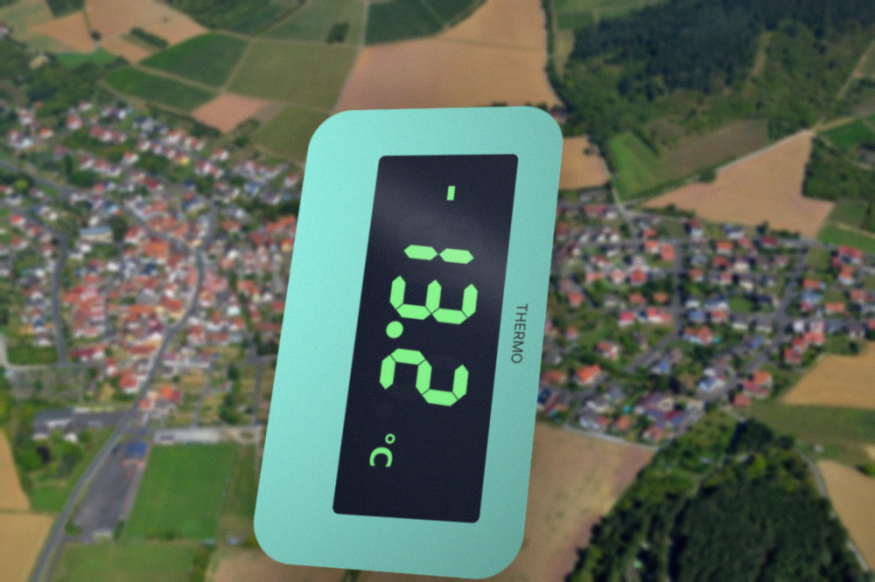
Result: -13.2; °C
